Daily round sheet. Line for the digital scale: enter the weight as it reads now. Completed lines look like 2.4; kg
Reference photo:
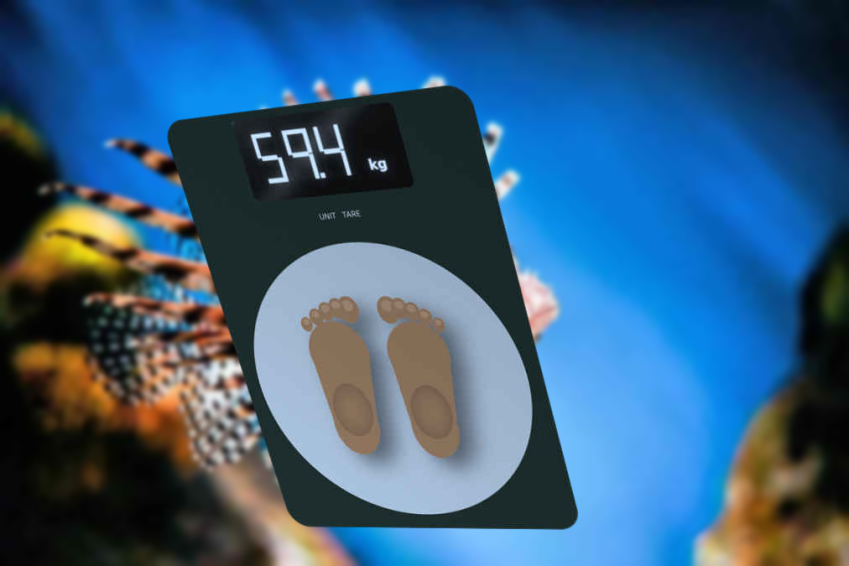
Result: 59.4; kg
